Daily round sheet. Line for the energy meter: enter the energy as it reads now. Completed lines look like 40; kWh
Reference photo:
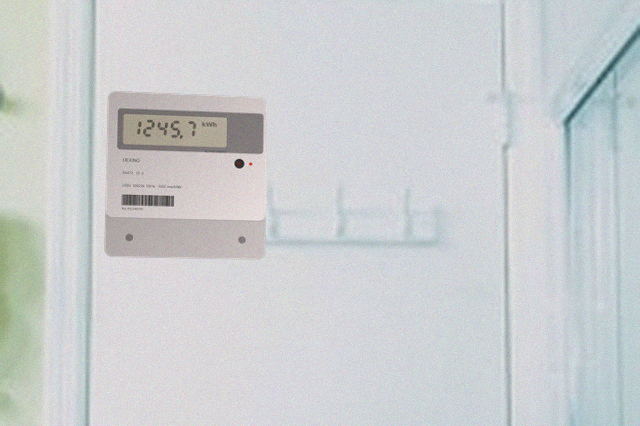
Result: 1245.7; kWh
